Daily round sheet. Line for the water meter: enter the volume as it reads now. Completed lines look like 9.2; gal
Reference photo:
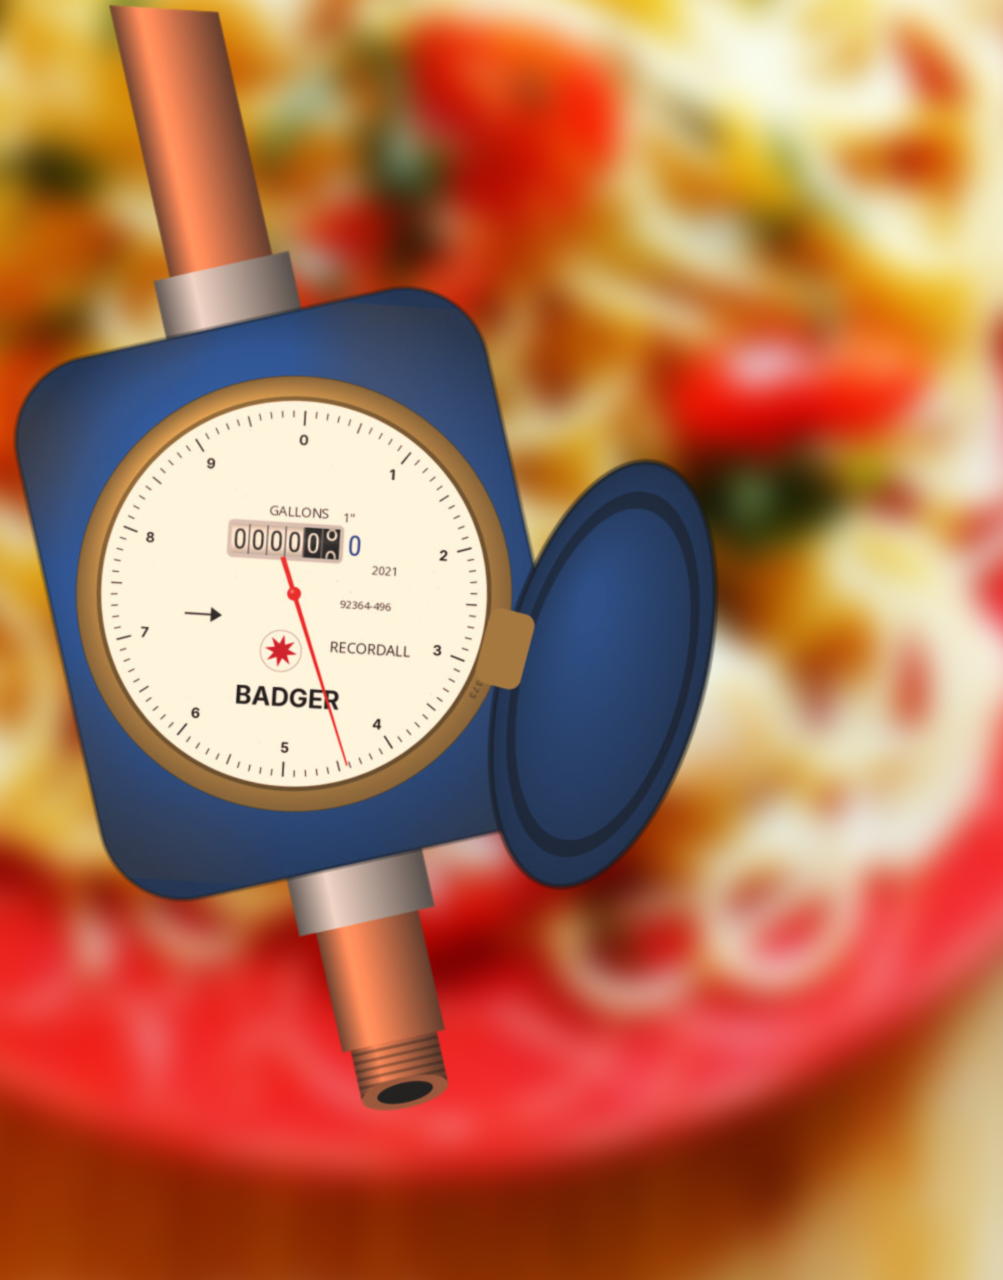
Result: 84.4; gal
